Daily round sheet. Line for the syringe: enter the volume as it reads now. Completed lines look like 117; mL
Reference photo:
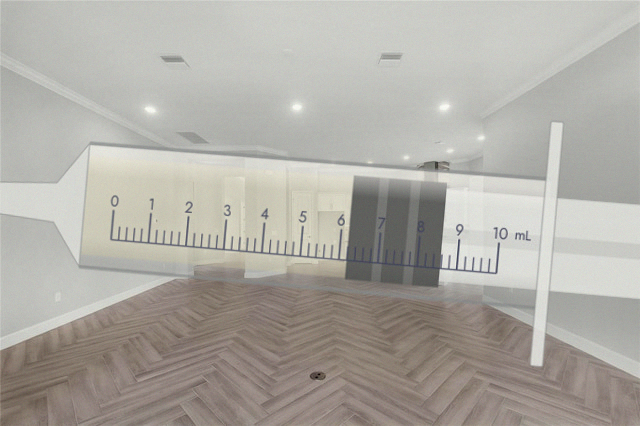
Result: 6.2; mL
